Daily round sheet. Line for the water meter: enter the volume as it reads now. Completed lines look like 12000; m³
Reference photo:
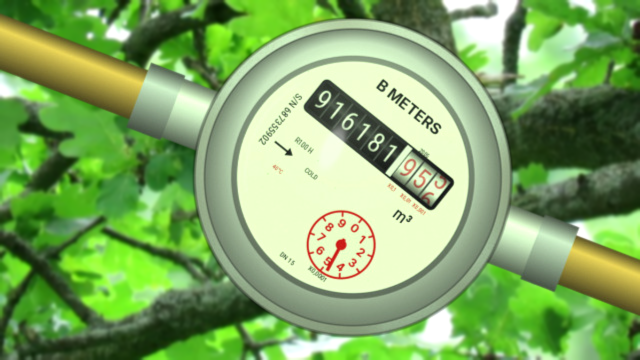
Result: 916181.9554; m³
